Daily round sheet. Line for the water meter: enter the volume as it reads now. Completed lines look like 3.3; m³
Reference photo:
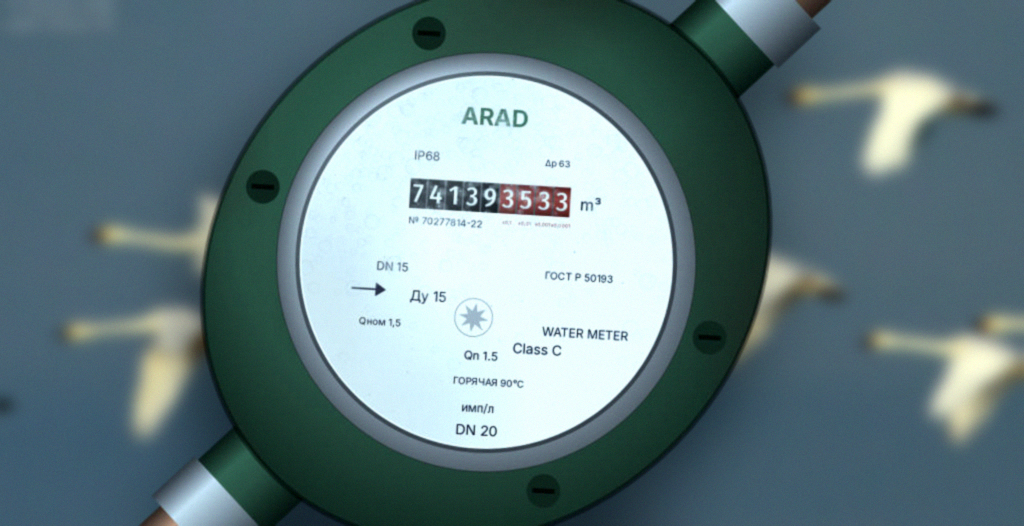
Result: 74139.3533; m³
